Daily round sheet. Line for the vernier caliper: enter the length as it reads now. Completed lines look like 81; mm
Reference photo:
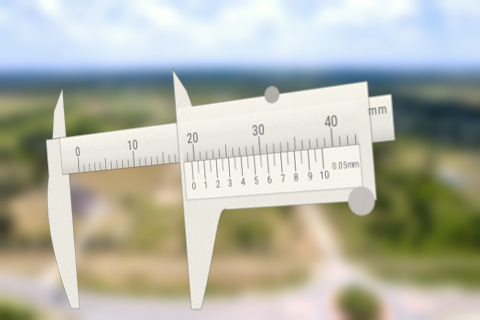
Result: 19.6; mm
